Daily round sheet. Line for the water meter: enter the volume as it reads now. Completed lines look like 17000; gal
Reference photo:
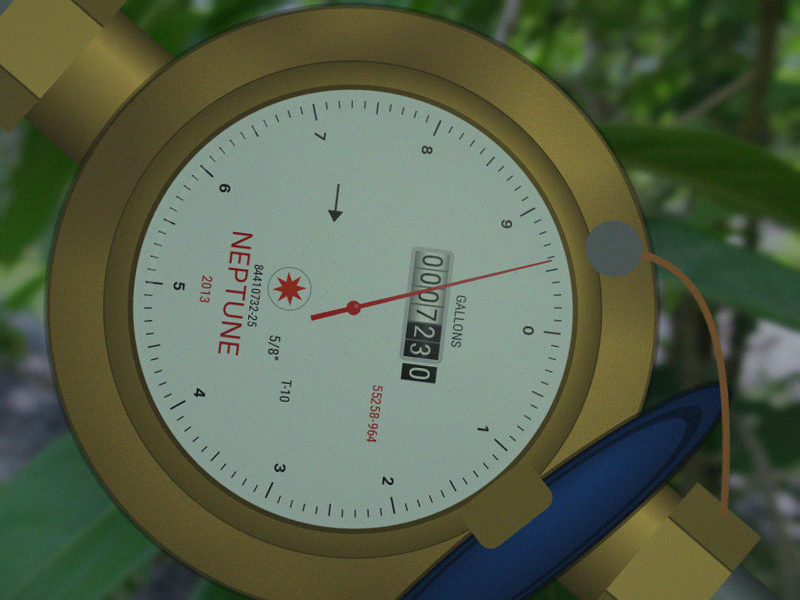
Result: 7229.4; gal
